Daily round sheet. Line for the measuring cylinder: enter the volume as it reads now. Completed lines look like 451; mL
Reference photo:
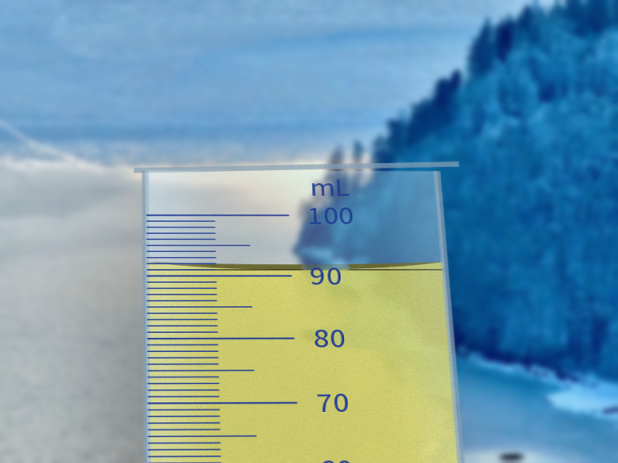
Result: 91; mL
